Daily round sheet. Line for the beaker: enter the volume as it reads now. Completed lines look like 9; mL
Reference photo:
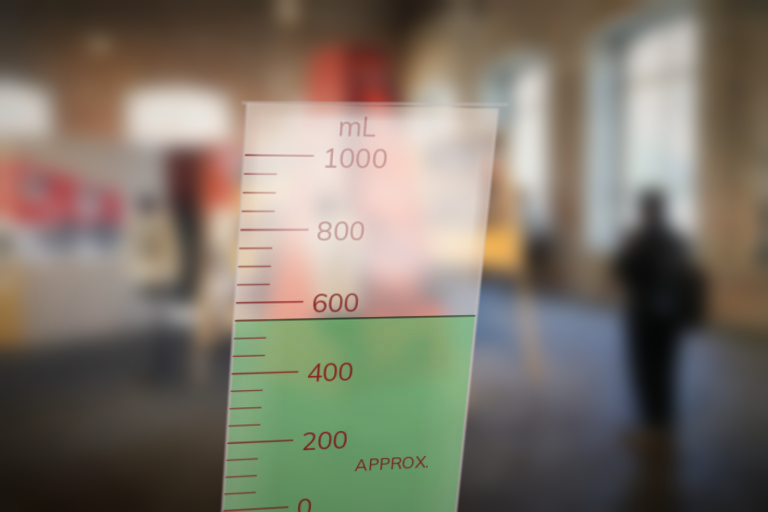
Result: 550; mL
